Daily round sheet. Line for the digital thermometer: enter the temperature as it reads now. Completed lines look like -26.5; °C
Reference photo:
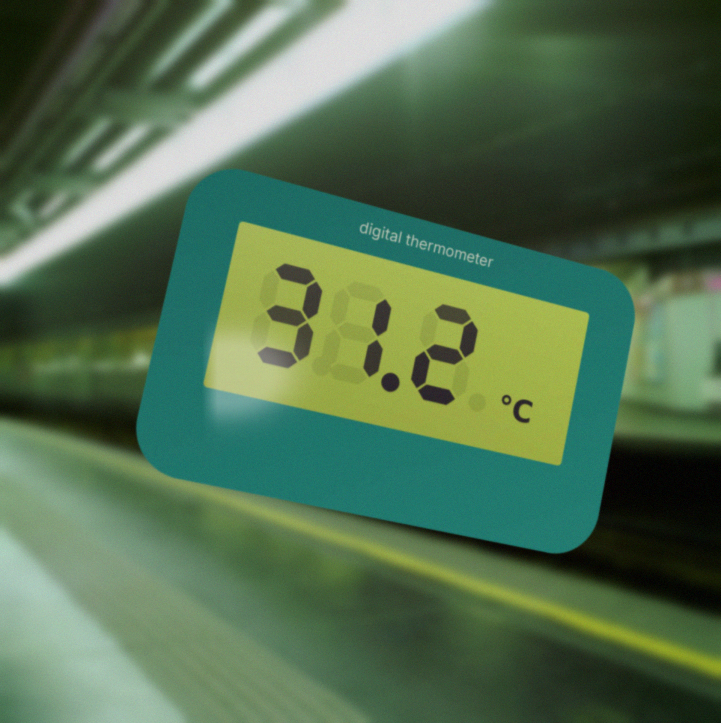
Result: 31.2; °C
